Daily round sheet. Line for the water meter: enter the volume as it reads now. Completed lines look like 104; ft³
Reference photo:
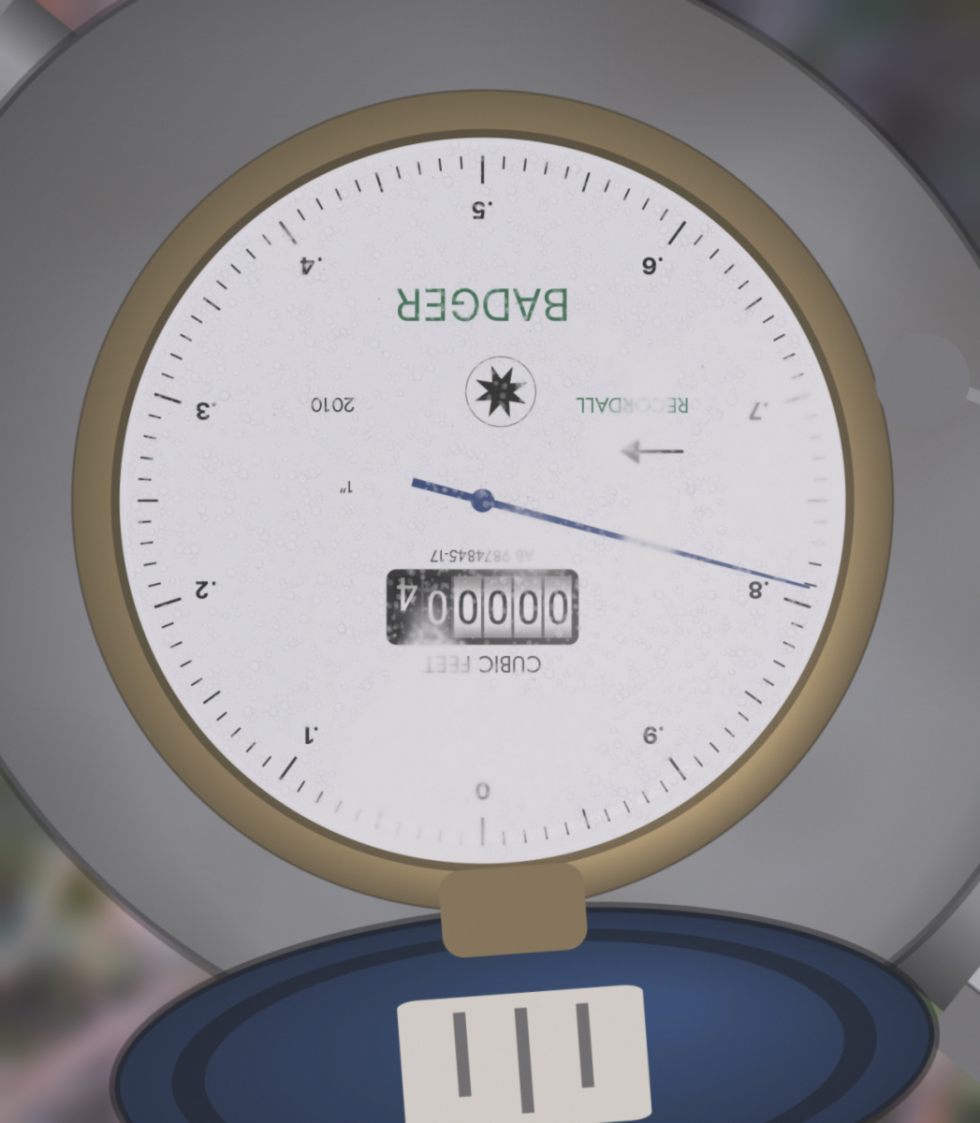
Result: 3.79; ft³
